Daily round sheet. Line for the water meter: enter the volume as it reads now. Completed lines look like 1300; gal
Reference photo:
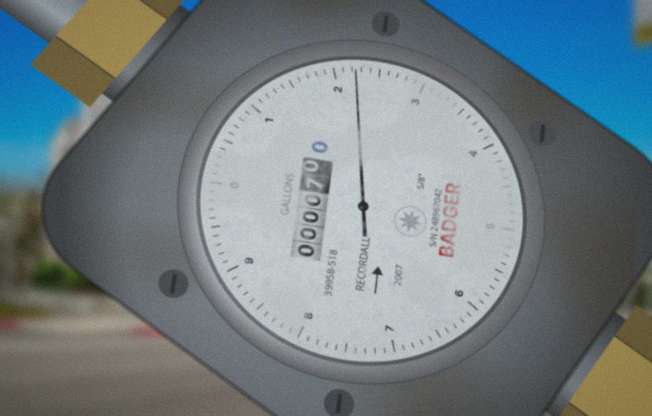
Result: 702.2; gal
